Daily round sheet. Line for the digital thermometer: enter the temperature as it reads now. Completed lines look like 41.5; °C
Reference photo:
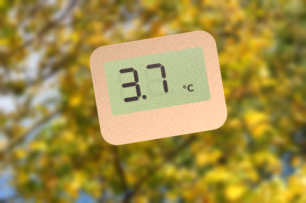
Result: 3.7; °C
